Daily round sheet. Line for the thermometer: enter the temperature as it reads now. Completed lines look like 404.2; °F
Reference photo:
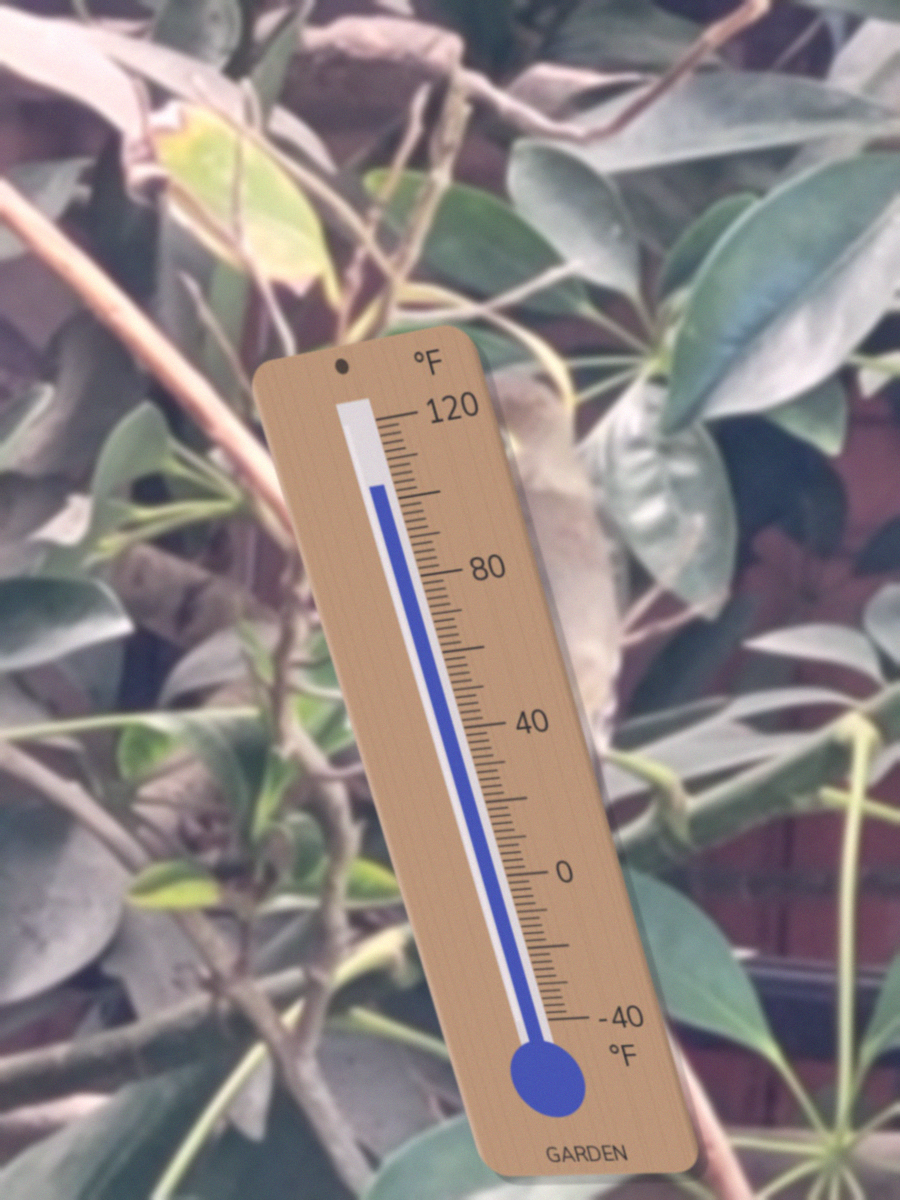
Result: 104; °F
